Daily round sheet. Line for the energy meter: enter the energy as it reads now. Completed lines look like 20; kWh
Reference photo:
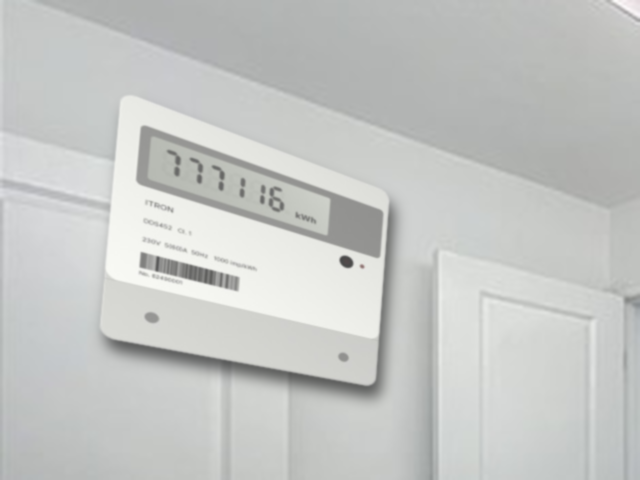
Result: 777116; kWh
